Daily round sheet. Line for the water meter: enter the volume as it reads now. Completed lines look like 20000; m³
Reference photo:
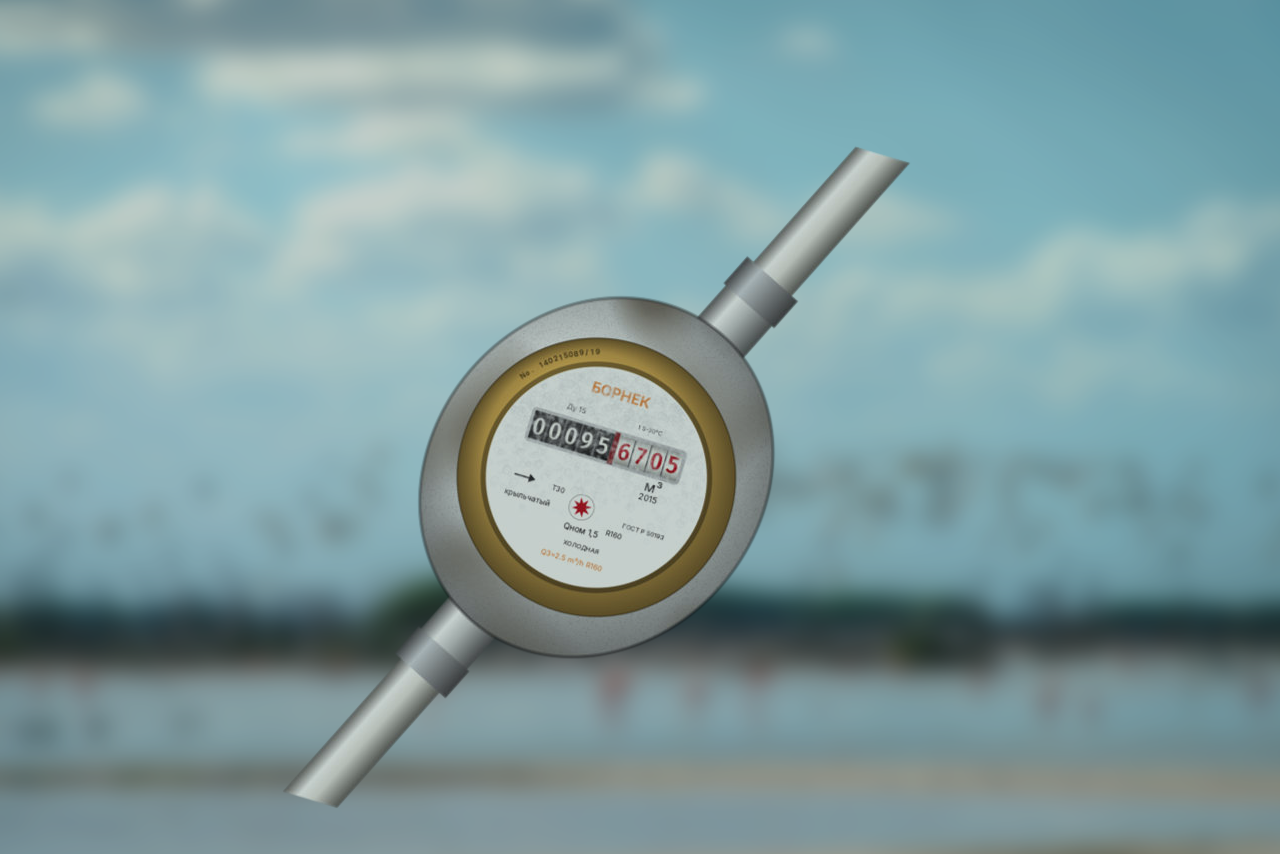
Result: 95.6705; m³
